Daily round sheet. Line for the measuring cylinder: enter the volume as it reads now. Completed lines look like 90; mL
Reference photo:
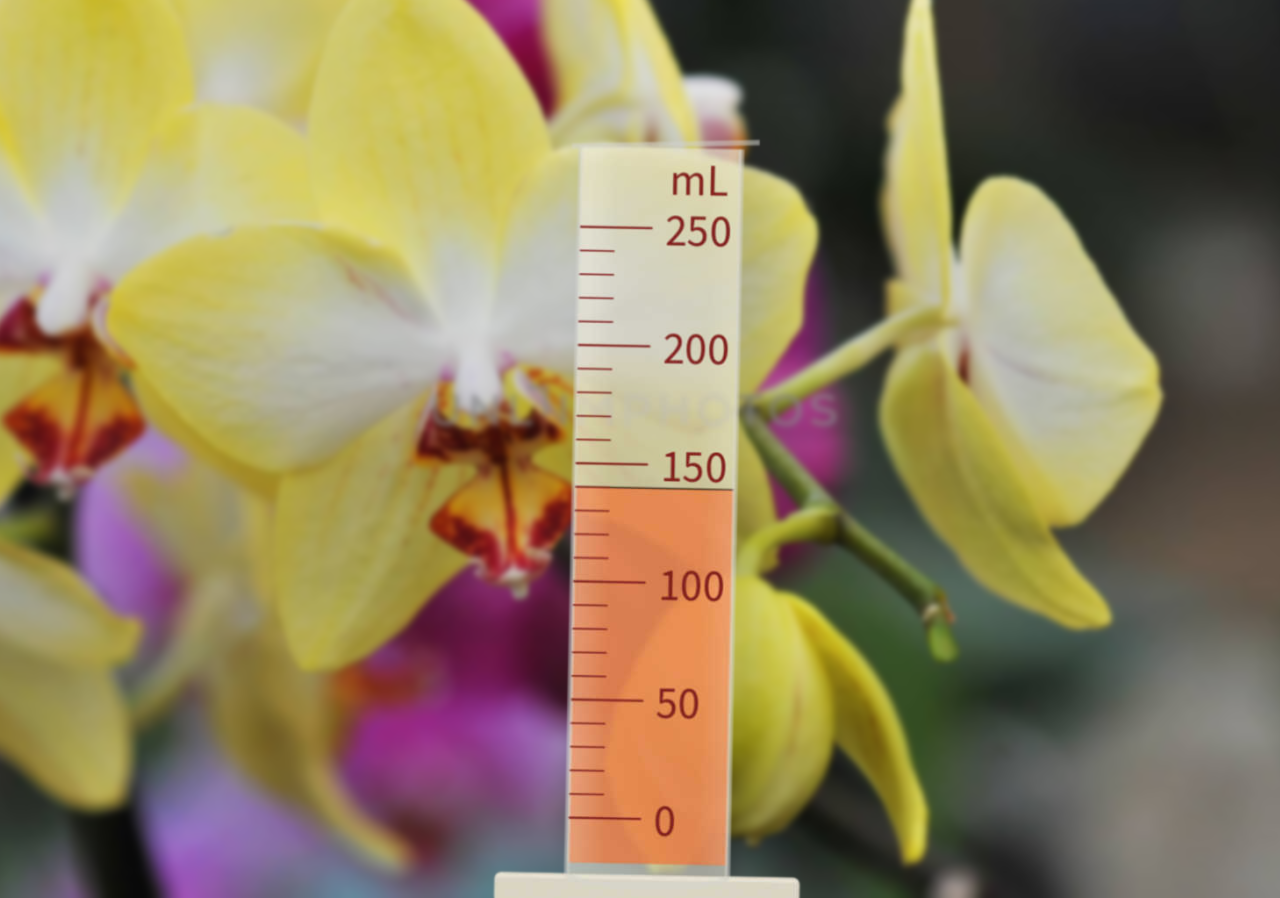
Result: 140; mL
